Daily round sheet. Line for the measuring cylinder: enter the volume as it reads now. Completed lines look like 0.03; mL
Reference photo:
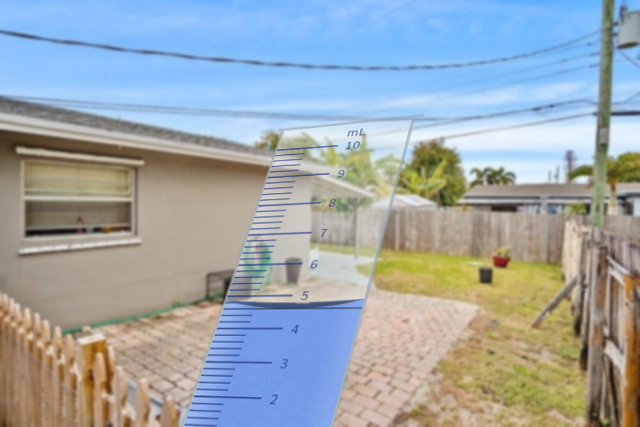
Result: 4.6; mL
